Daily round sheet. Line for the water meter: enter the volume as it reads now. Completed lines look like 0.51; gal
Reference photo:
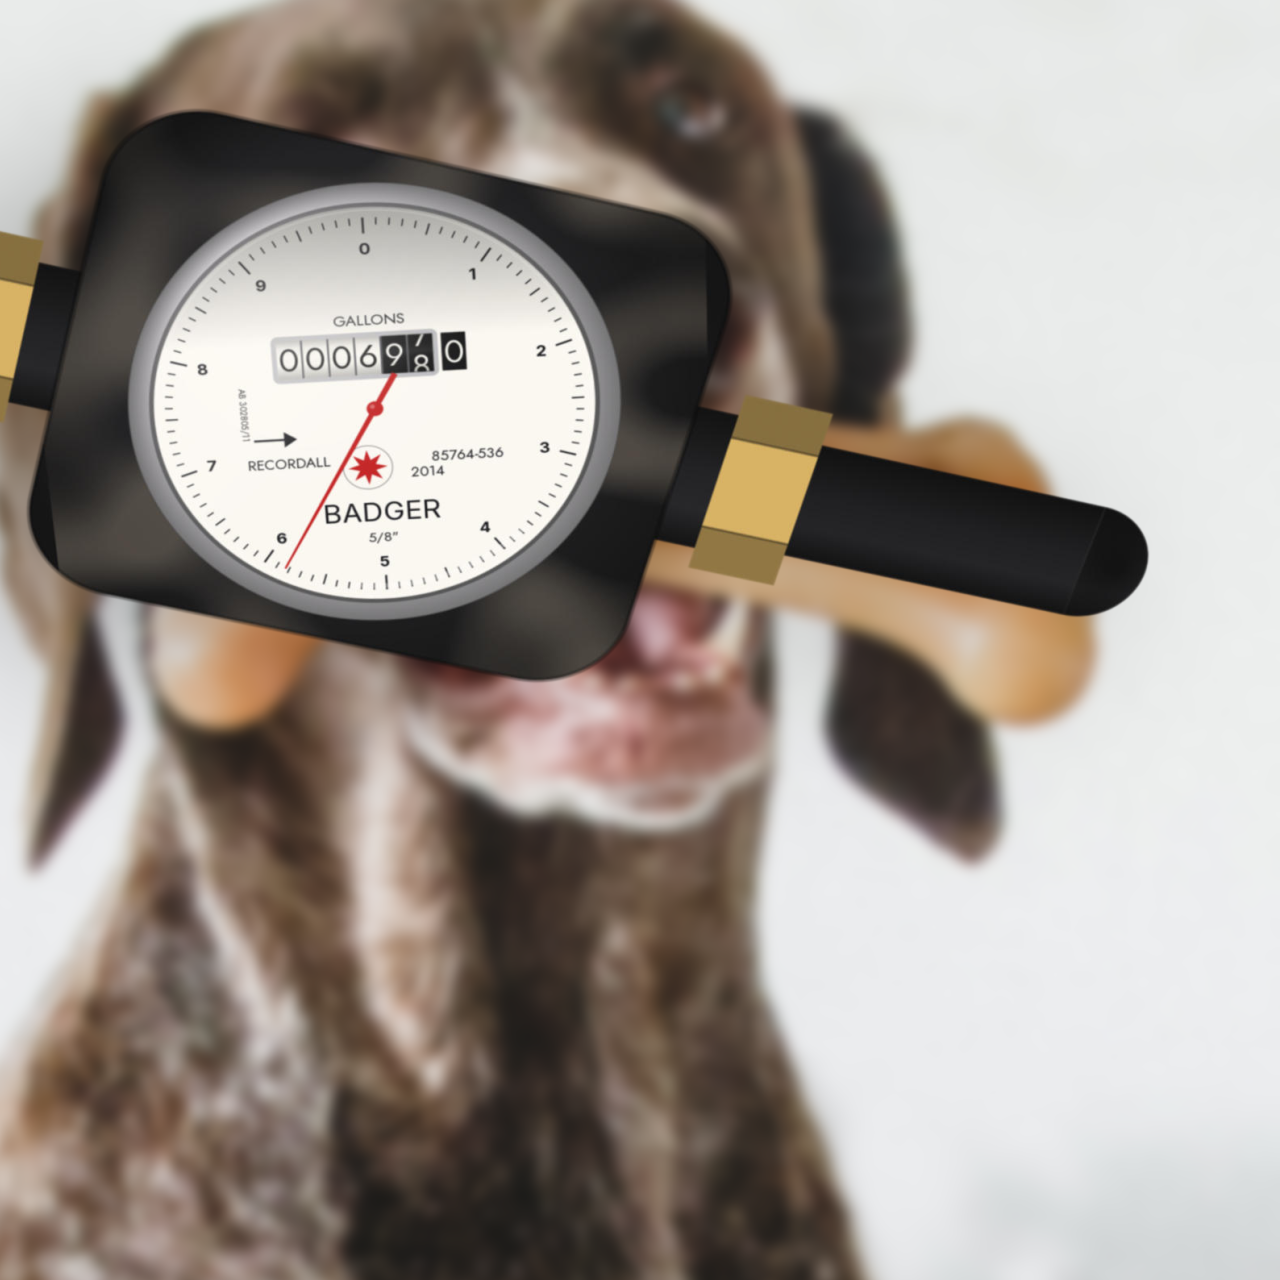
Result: 6975.8; gal
